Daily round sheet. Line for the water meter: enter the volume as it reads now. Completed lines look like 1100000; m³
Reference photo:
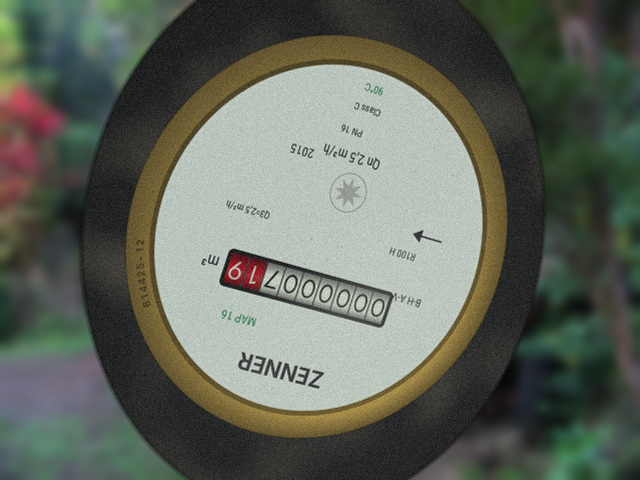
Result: 7.19; m³
